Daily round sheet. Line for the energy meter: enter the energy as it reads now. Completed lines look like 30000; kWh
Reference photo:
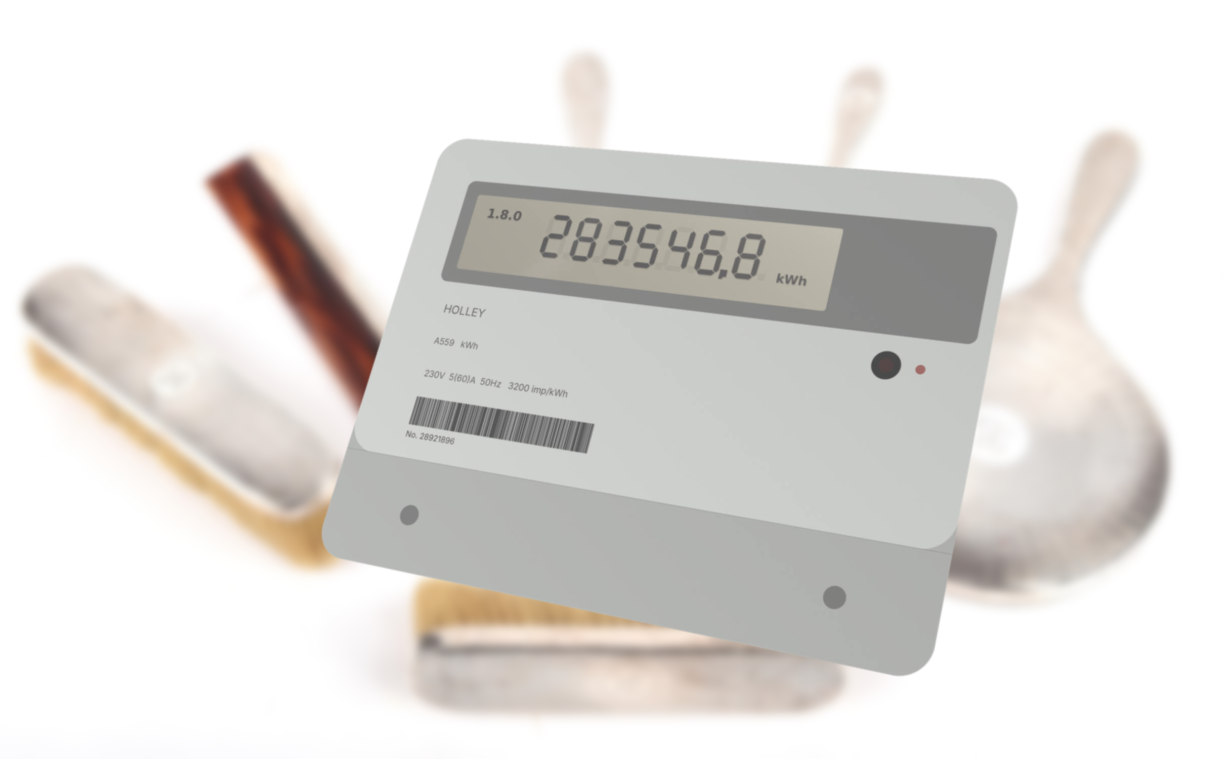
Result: 283546.8; kWh
